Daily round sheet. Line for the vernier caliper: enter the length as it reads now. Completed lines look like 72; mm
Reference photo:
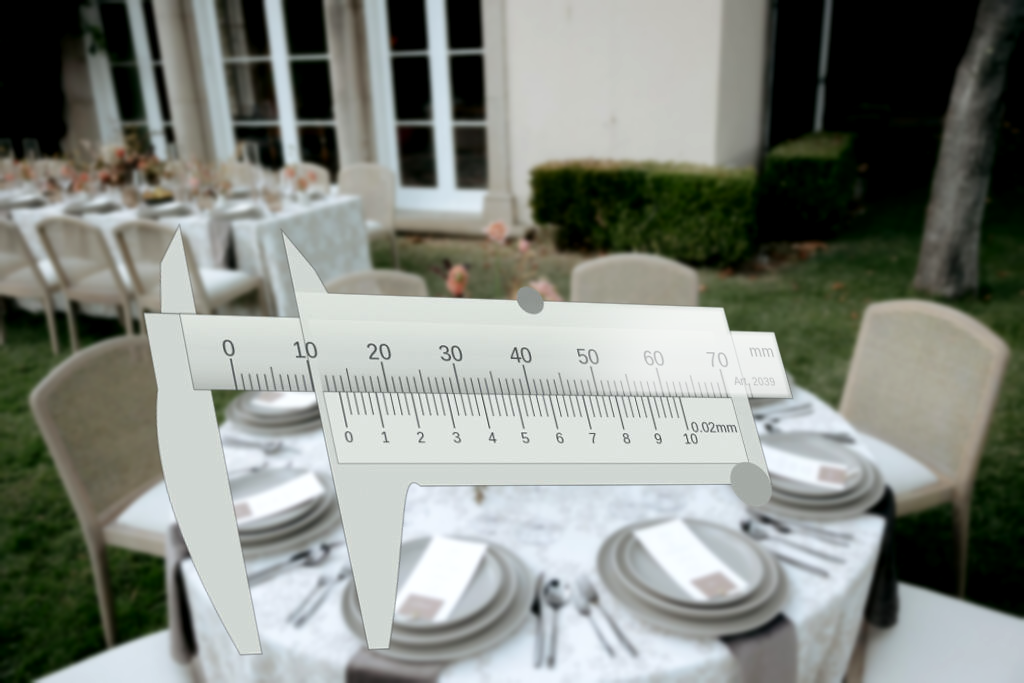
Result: 13.4; mm
